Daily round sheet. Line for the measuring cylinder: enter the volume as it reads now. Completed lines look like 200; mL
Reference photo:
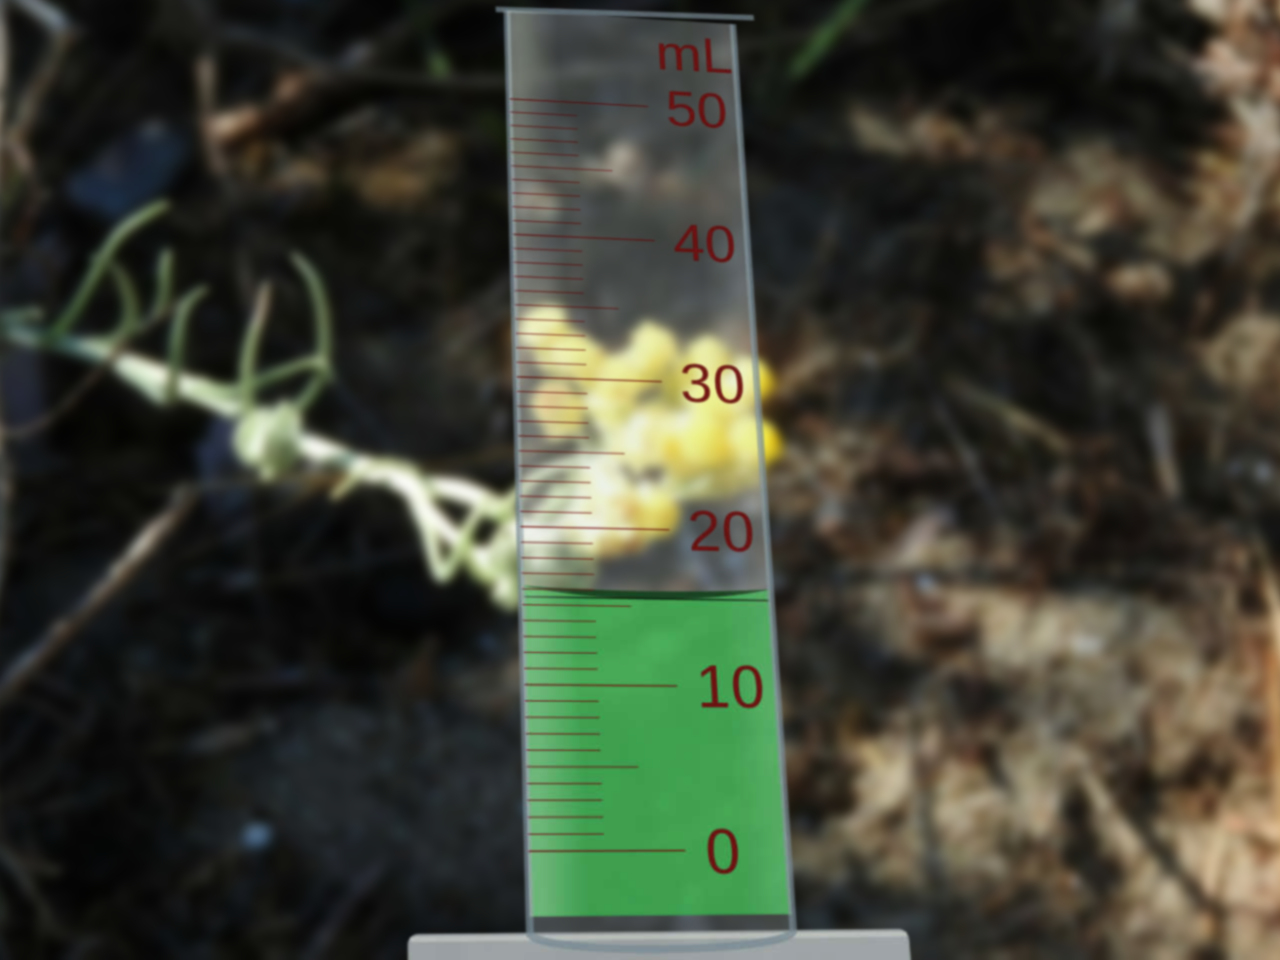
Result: 15.5; mL
